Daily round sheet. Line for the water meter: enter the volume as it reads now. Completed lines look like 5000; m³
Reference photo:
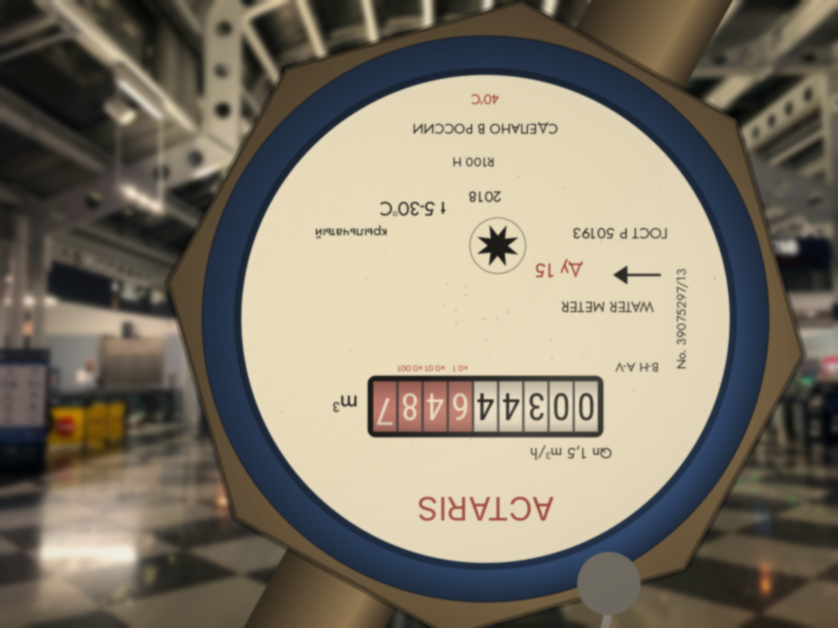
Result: 344.6487; m³
